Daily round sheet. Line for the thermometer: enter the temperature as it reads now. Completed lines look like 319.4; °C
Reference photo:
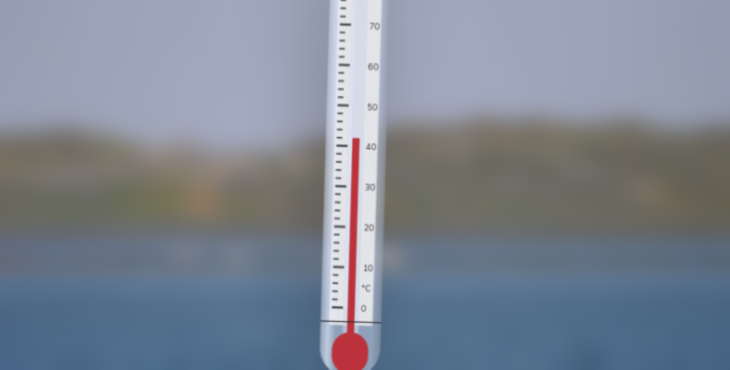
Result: 42; °C
